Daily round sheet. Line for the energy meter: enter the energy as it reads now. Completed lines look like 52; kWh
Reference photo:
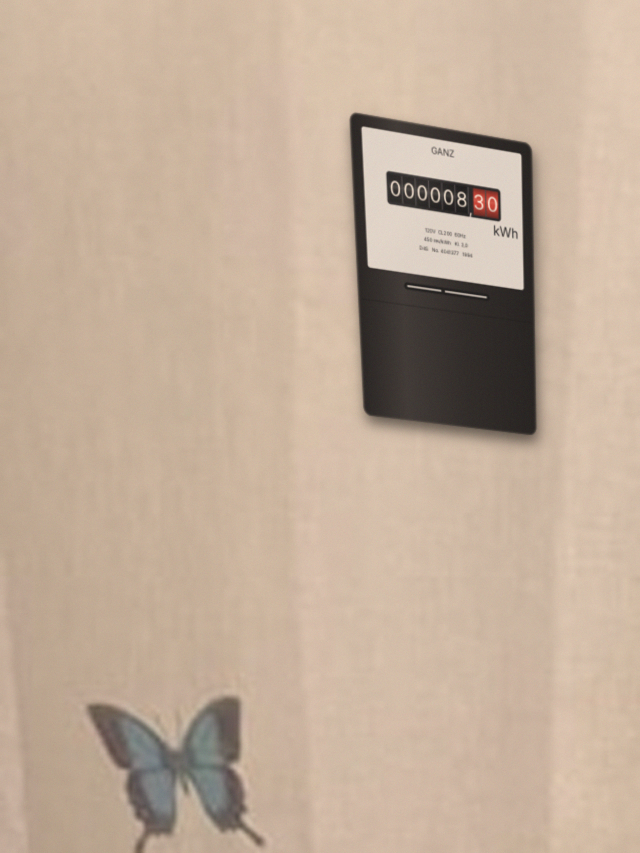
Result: 8.30; kWh
